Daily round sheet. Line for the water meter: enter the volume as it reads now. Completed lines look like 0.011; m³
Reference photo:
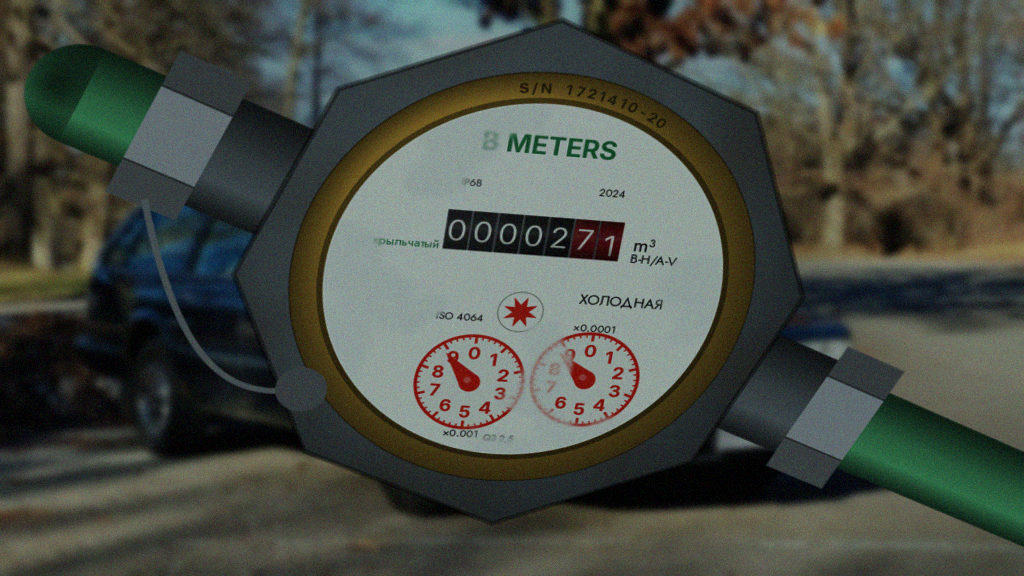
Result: 2.7088; m³
